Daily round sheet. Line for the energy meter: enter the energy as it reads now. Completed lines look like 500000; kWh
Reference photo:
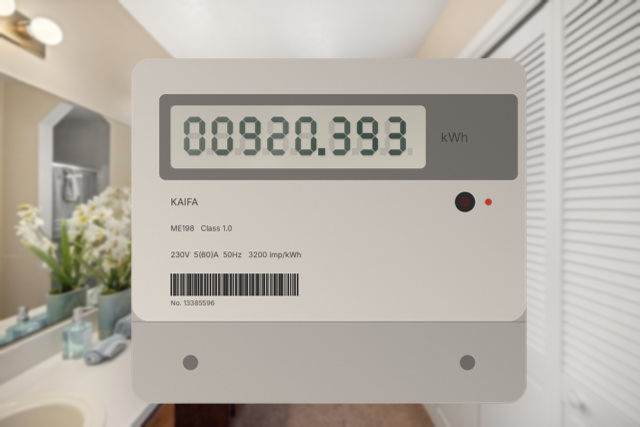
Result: 920.393; kWh
